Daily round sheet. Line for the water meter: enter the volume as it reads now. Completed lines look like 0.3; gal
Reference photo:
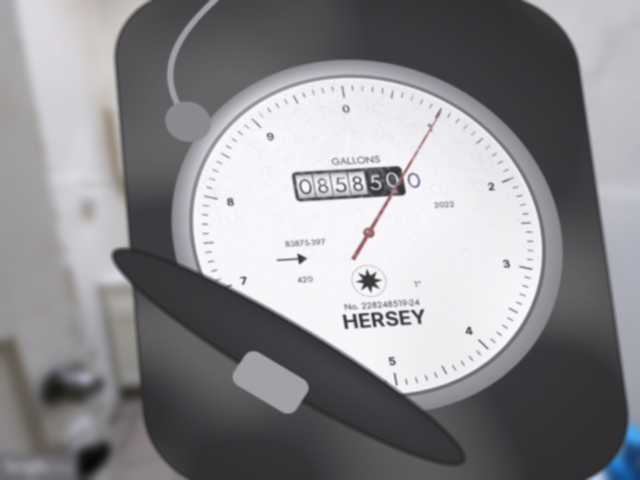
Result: 858501.0; gal
